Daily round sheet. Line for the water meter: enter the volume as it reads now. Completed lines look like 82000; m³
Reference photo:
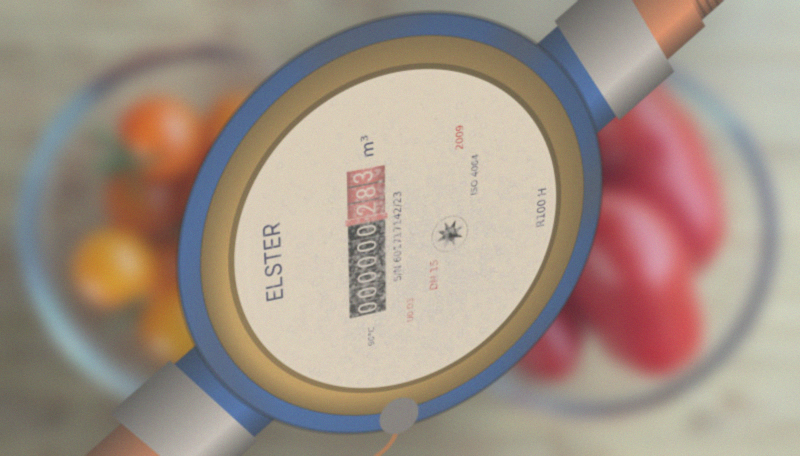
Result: 0.283; m³
